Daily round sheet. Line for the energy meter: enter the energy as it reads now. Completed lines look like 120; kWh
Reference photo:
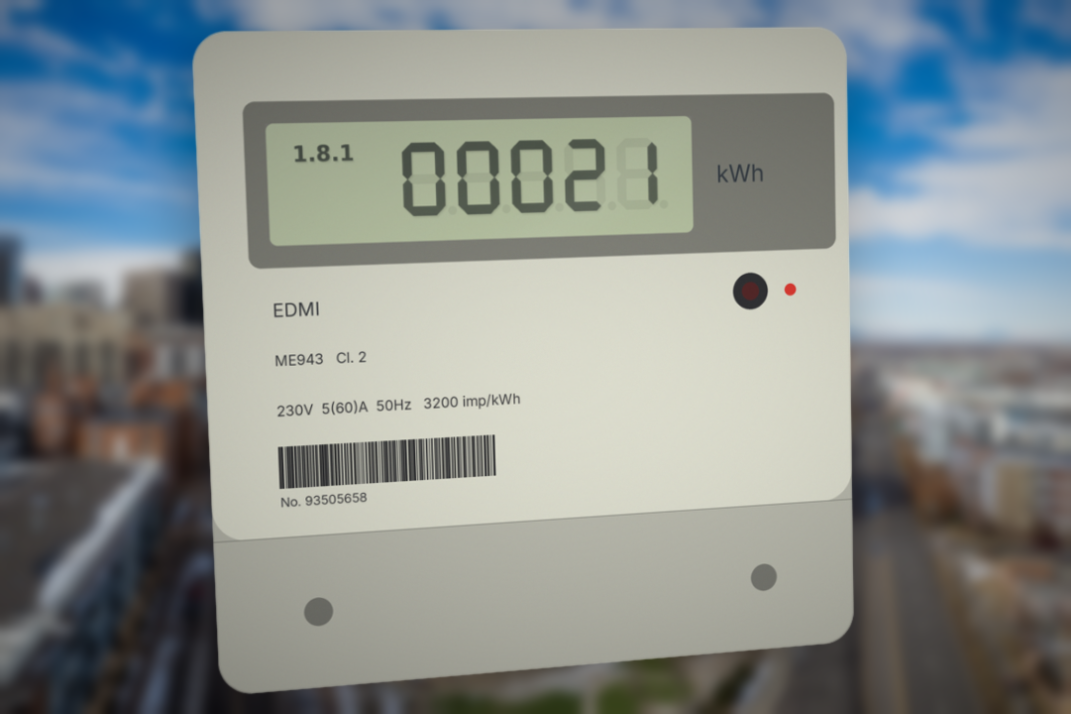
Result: 21; kWh
